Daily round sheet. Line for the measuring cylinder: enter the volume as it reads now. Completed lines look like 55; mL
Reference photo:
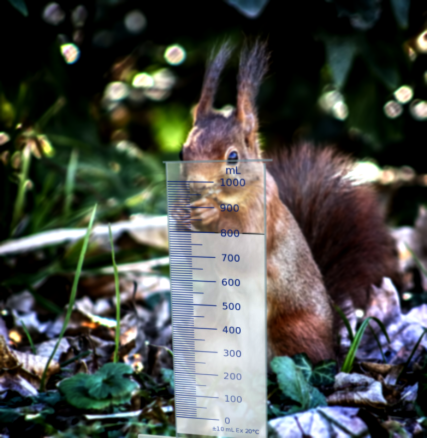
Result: 800; mL
